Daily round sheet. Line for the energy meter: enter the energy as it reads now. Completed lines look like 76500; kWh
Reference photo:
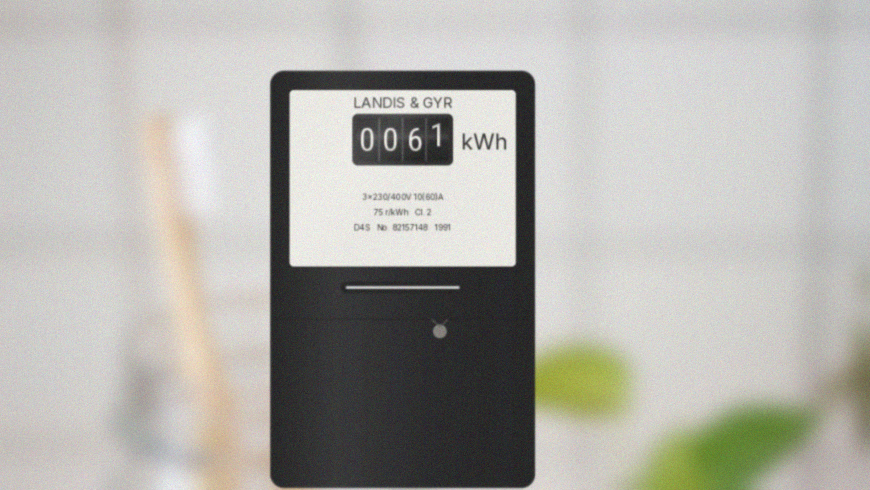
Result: 61; kWh
